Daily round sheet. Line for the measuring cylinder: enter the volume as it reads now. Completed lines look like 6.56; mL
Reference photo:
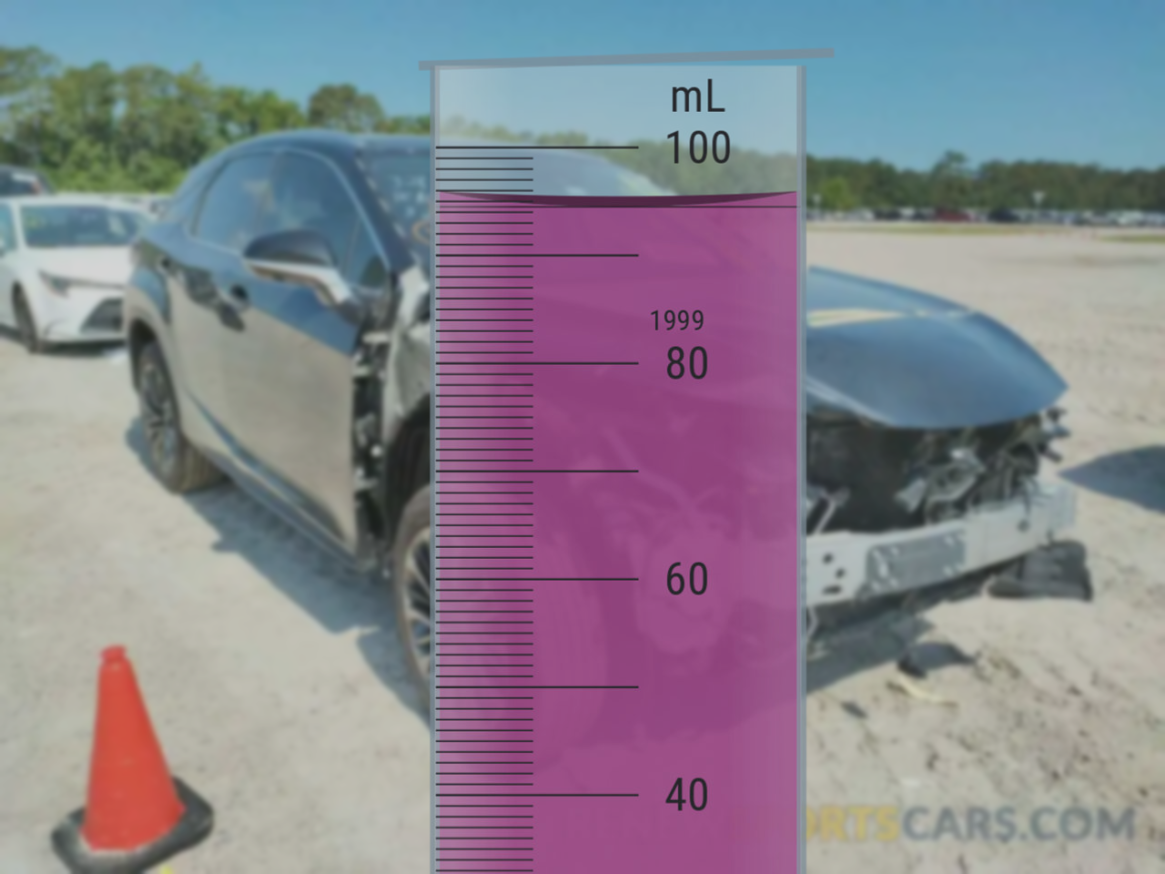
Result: 94.5; mL
